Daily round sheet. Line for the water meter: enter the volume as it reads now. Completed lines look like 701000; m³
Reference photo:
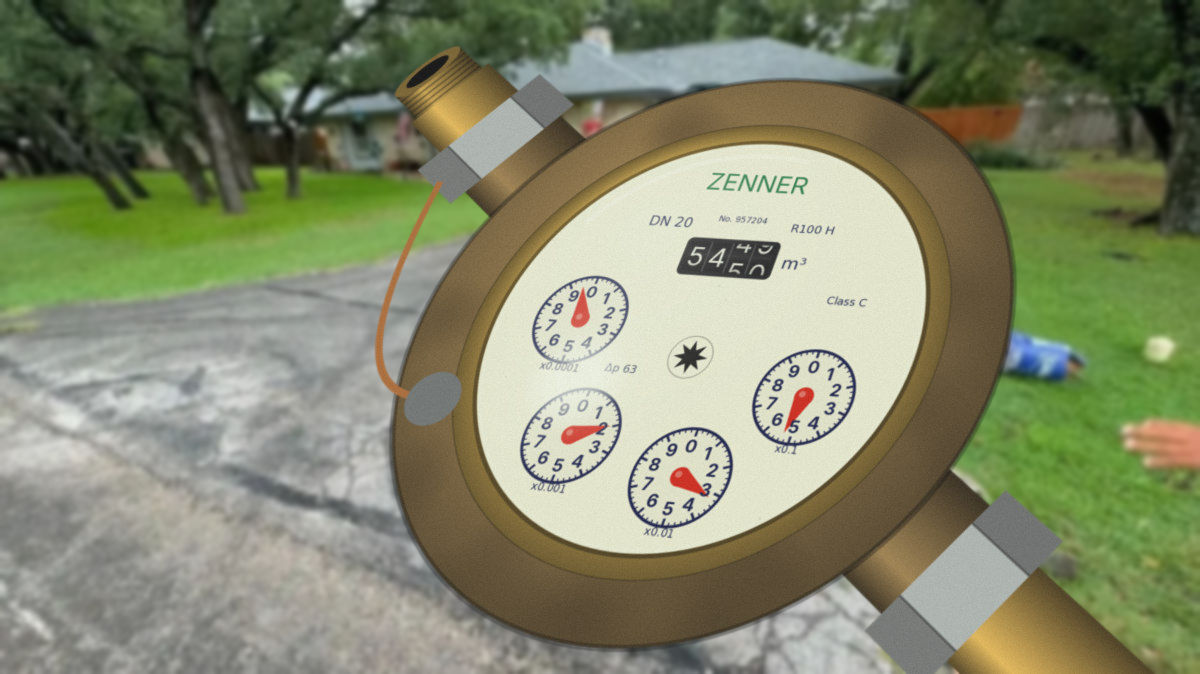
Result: 5449.5319; m³
